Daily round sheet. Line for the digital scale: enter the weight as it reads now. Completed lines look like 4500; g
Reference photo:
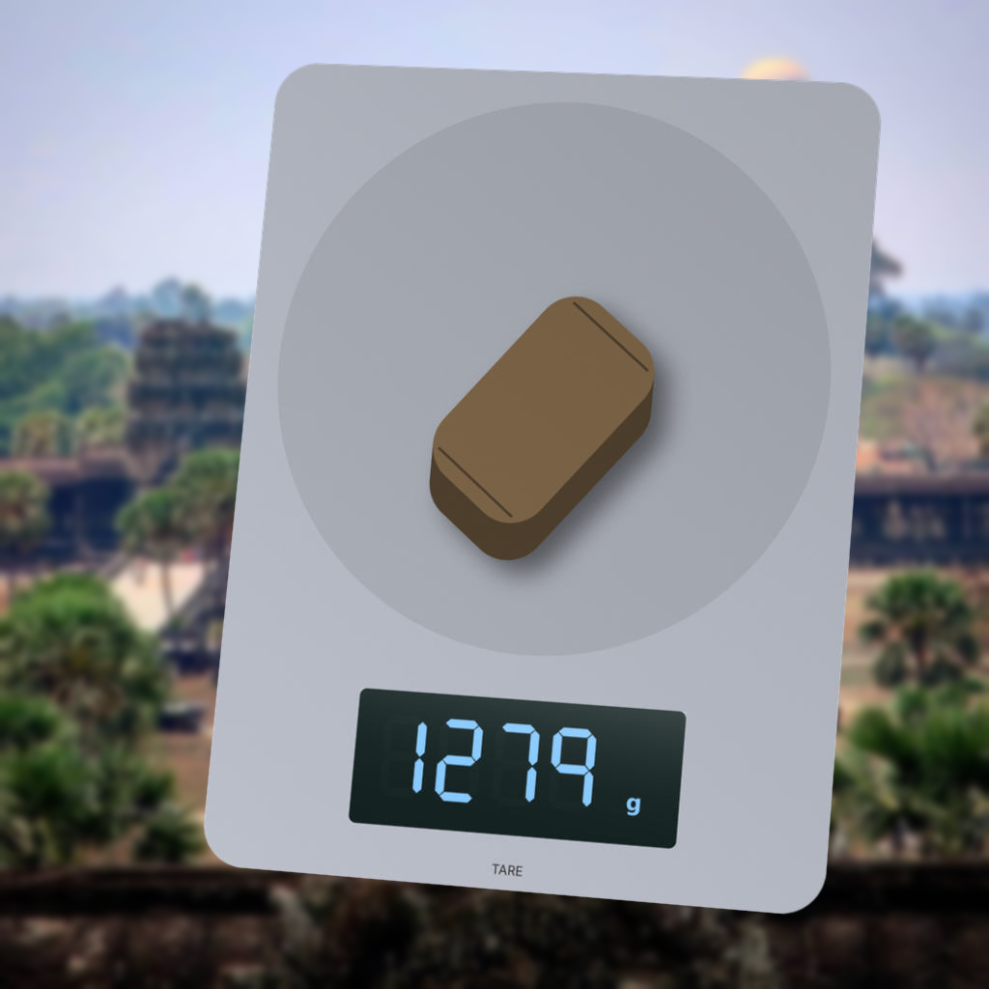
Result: 1279; g
